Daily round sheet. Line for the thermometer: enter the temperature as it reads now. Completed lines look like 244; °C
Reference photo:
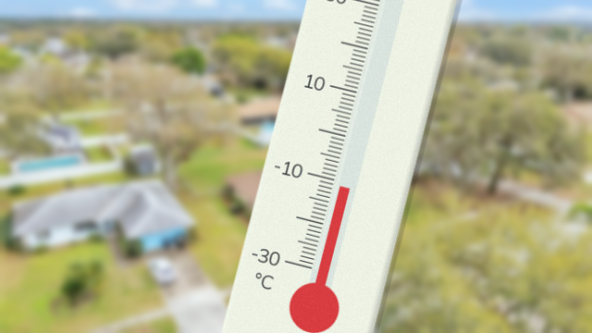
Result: -11; °C
